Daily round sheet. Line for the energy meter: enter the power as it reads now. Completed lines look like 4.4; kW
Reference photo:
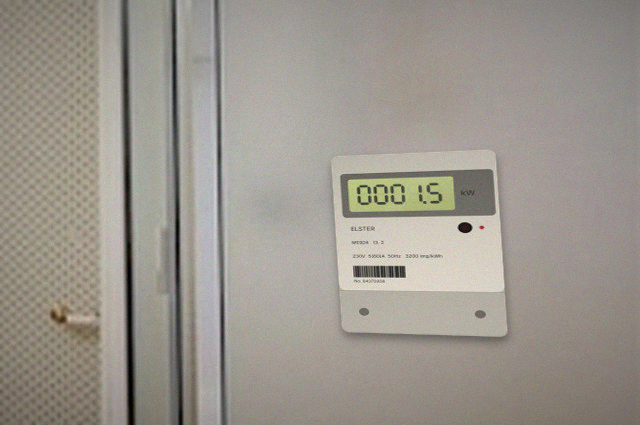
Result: 1.5; kW
